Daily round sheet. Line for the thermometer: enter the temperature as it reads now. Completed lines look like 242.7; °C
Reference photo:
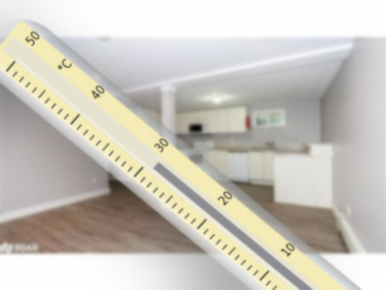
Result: 29; °C
